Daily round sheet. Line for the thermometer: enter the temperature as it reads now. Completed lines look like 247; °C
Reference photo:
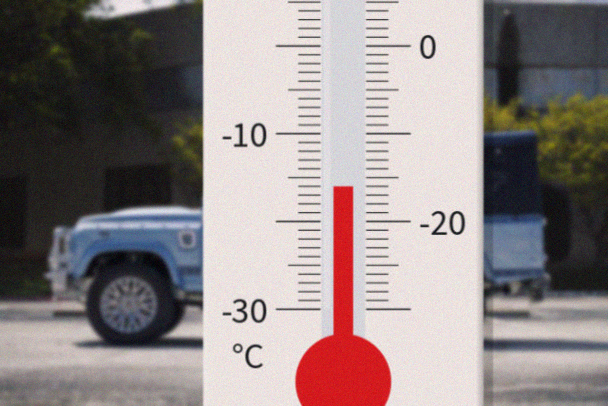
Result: -16; °C
